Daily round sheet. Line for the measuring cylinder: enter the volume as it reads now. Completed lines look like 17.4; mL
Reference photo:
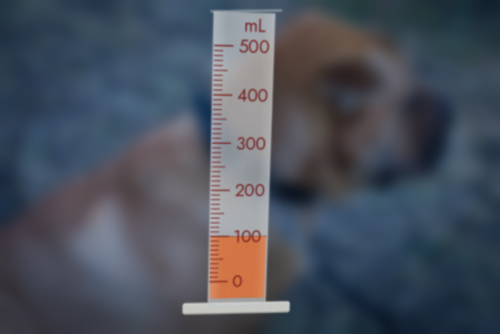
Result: 100; mL
